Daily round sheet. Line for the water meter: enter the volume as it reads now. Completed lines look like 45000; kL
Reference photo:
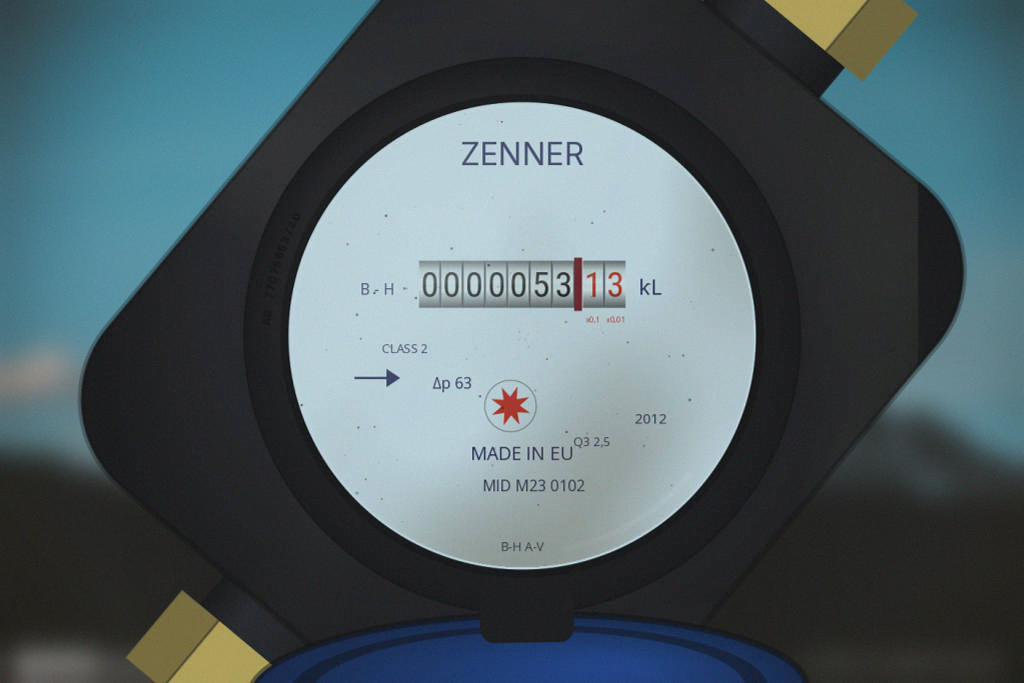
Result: 53.13; kL
